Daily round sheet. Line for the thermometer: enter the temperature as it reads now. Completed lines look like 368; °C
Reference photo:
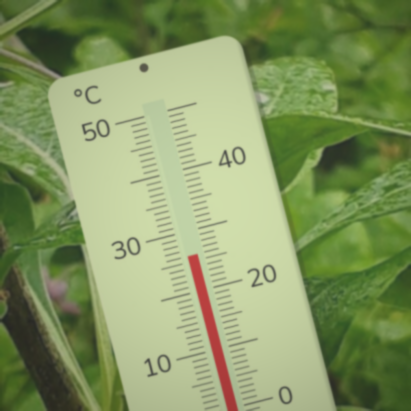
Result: 26; °C
